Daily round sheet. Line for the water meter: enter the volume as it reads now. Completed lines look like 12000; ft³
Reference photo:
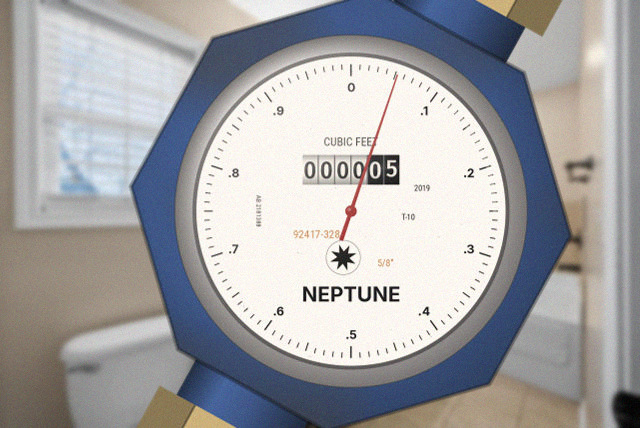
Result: 5.05; ft³
